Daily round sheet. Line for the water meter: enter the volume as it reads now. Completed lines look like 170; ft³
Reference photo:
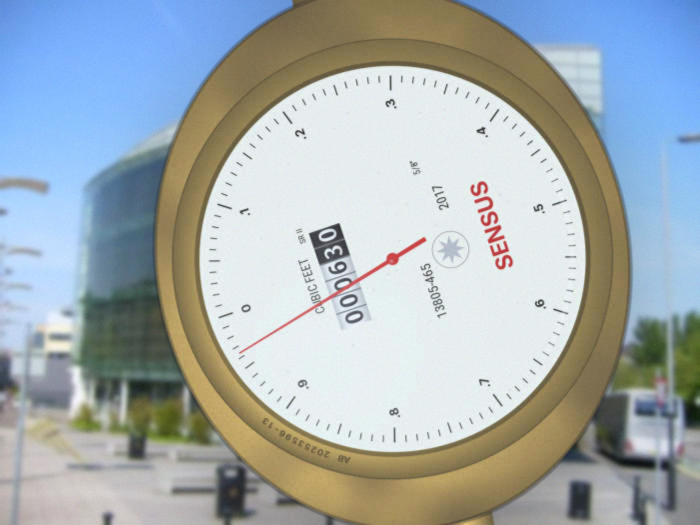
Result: 629.96; ft³
